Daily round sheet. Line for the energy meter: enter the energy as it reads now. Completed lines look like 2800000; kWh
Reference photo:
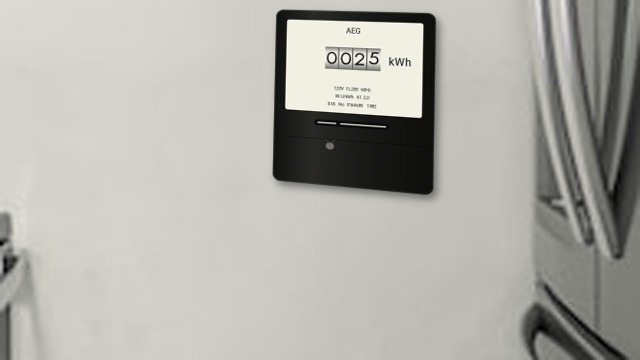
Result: 25; kWh
